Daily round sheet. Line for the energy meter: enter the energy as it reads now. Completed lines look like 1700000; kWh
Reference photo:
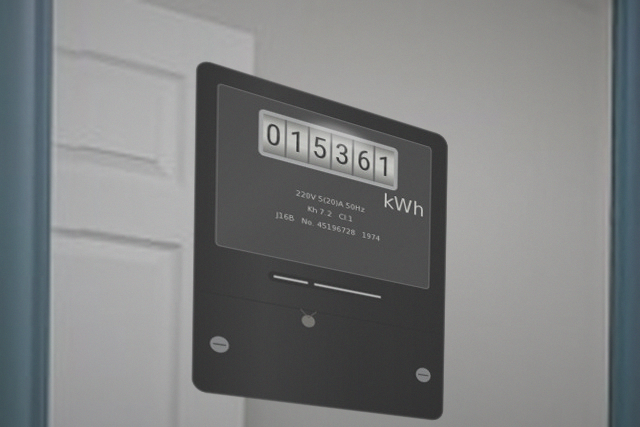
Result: 15361; kWh
